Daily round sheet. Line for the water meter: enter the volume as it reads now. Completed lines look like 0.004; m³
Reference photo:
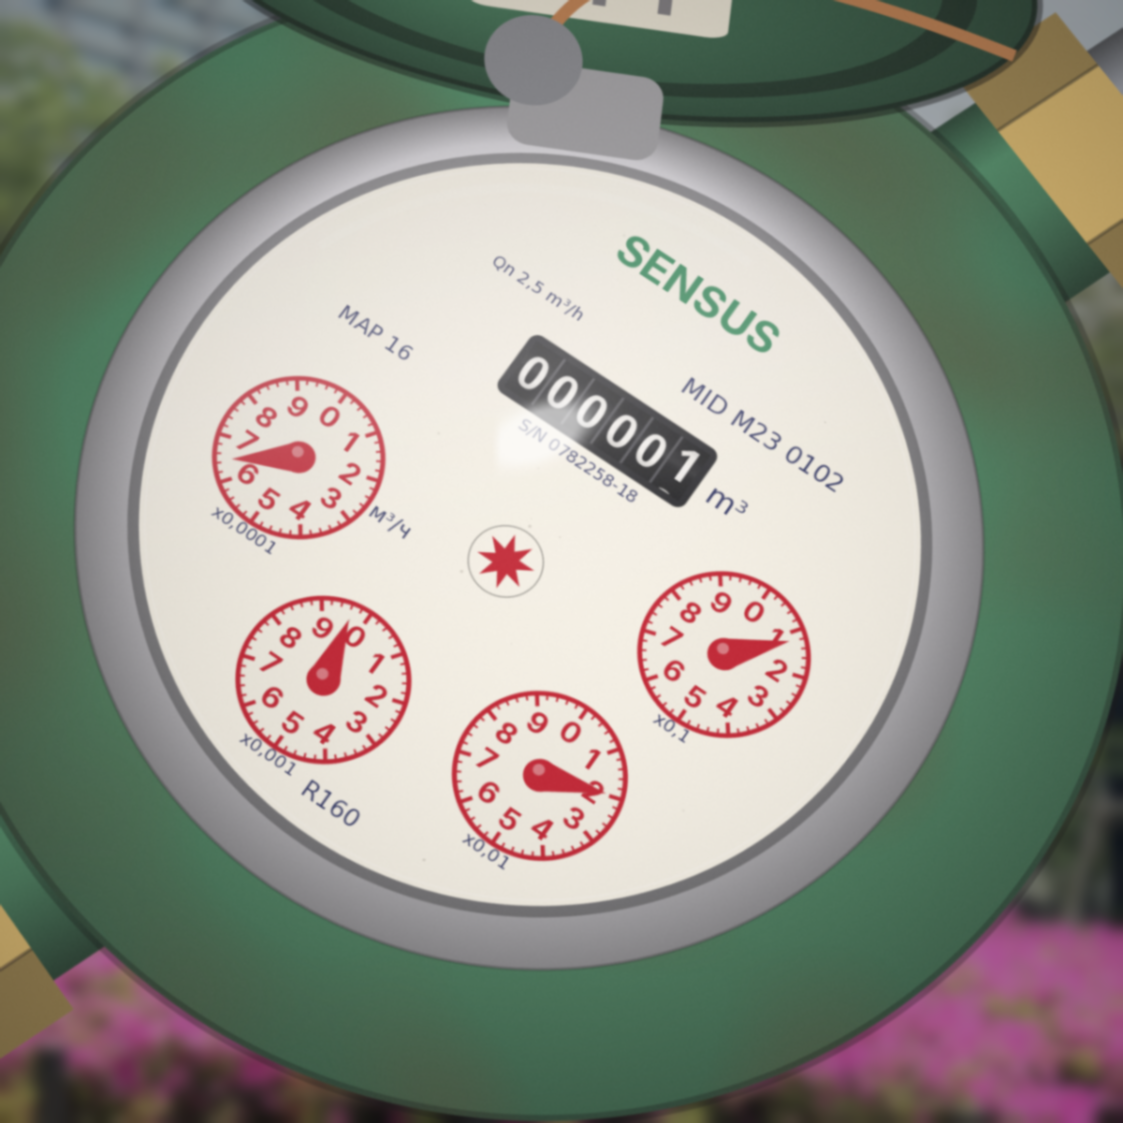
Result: 1.1196; m³
